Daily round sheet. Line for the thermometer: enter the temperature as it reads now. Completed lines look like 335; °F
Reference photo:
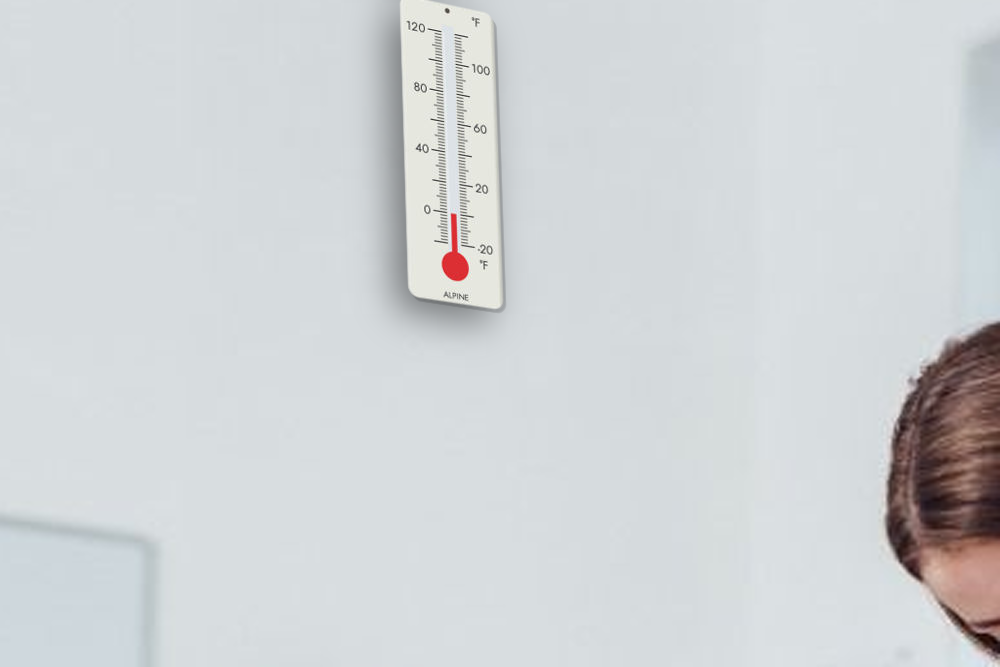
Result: 0; °F
